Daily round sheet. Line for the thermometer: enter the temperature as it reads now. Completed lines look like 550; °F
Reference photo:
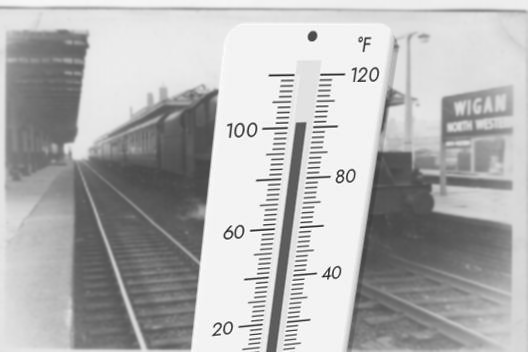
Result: 102; °F
